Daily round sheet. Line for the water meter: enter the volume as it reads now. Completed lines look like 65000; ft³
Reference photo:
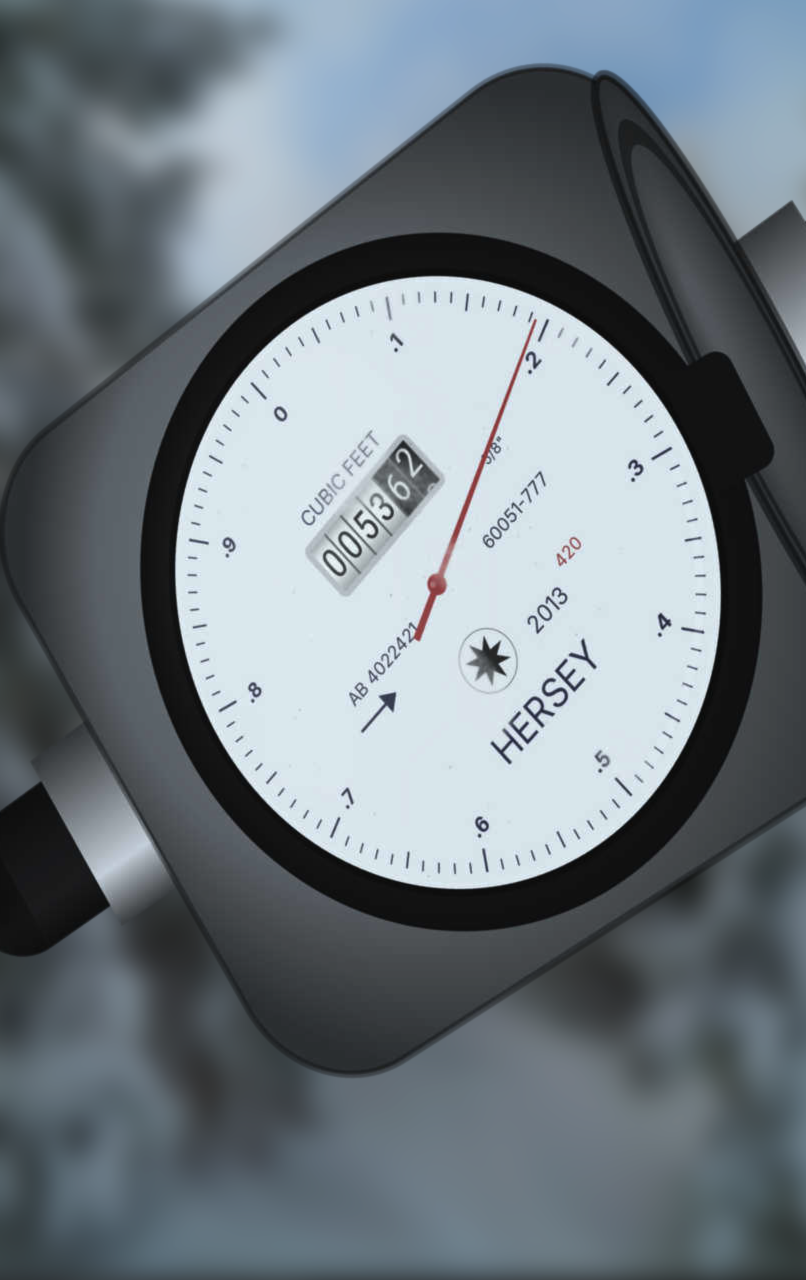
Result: 5362.19; ft³
